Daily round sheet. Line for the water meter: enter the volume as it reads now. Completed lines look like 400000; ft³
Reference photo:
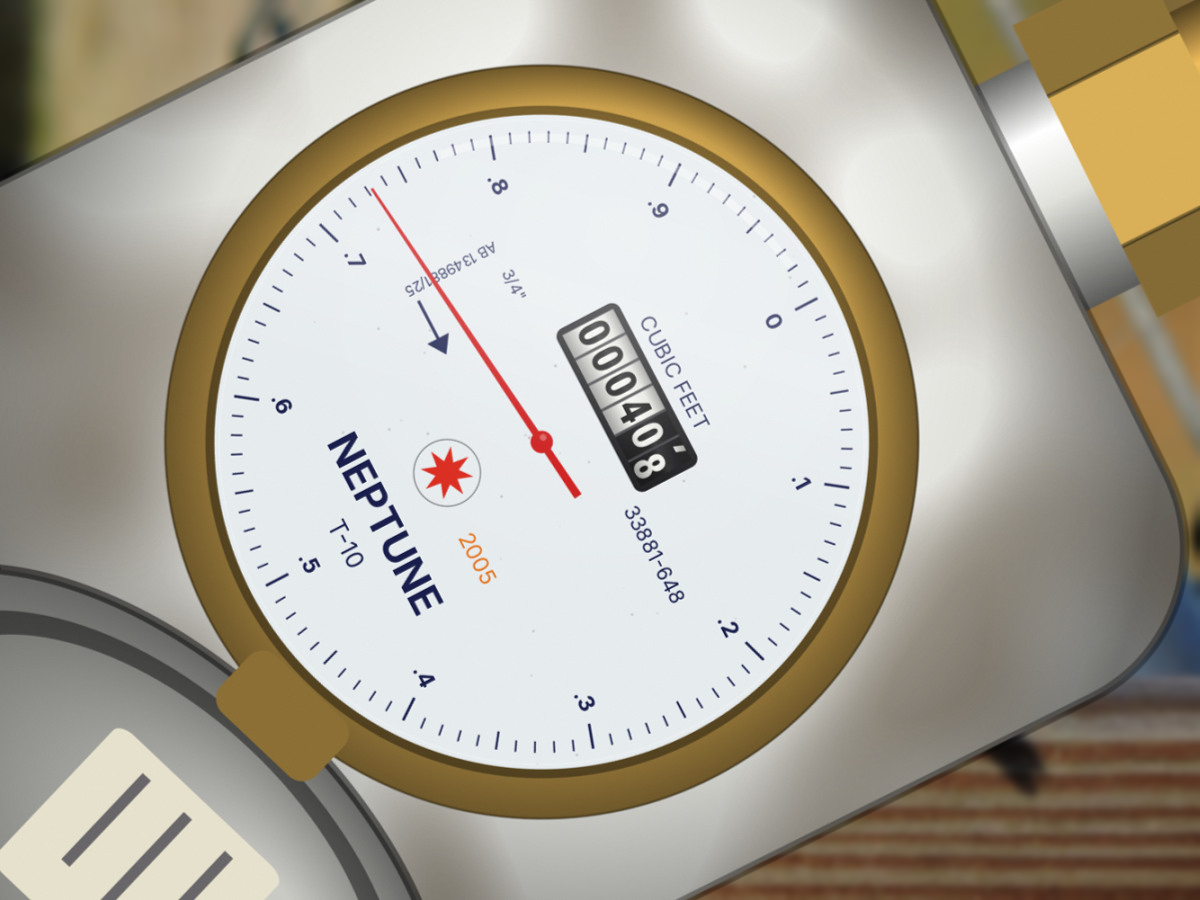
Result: 407.73; ft³
